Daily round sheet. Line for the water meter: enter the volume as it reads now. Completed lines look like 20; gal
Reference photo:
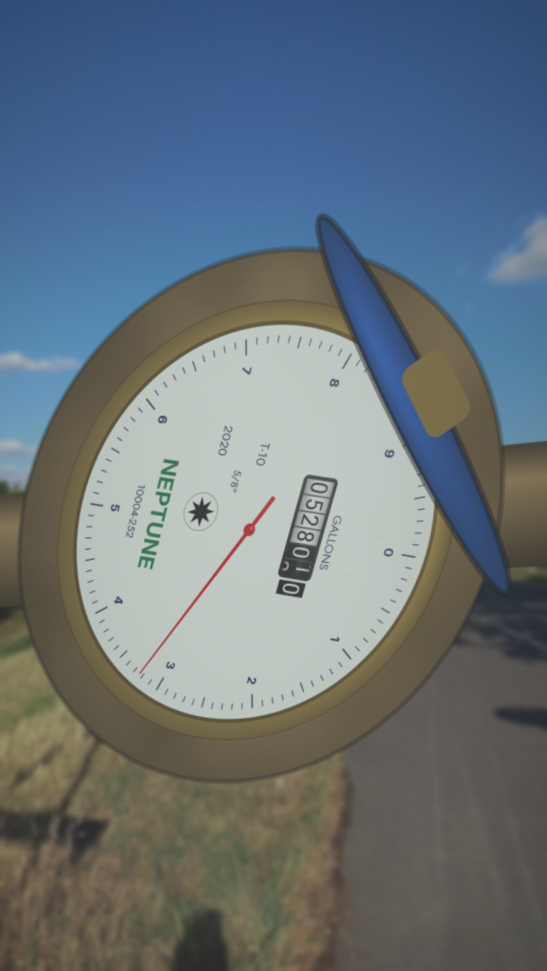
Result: 528013.2; gal
